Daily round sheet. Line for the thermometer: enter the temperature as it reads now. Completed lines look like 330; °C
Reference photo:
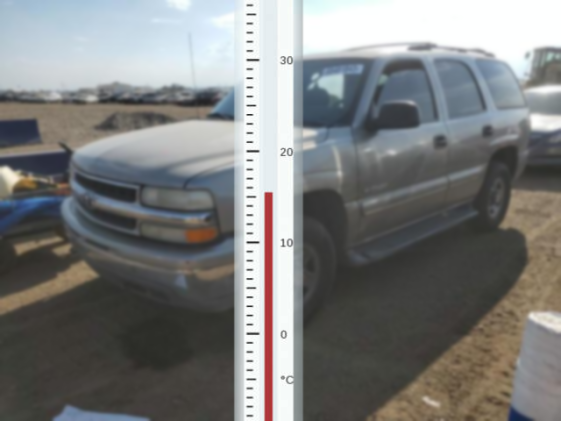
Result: 15.5; °C
